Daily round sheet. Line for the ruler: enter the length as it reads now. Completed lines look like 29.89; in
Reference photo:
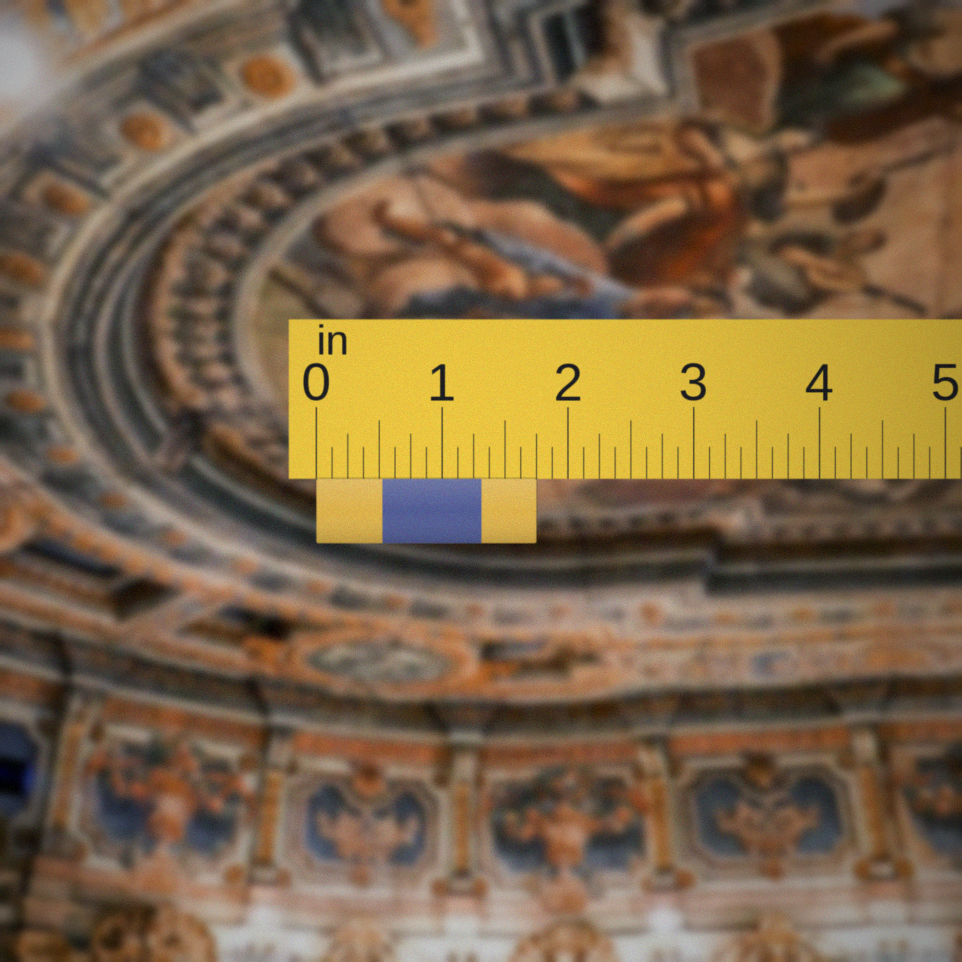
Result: 1.75; in
